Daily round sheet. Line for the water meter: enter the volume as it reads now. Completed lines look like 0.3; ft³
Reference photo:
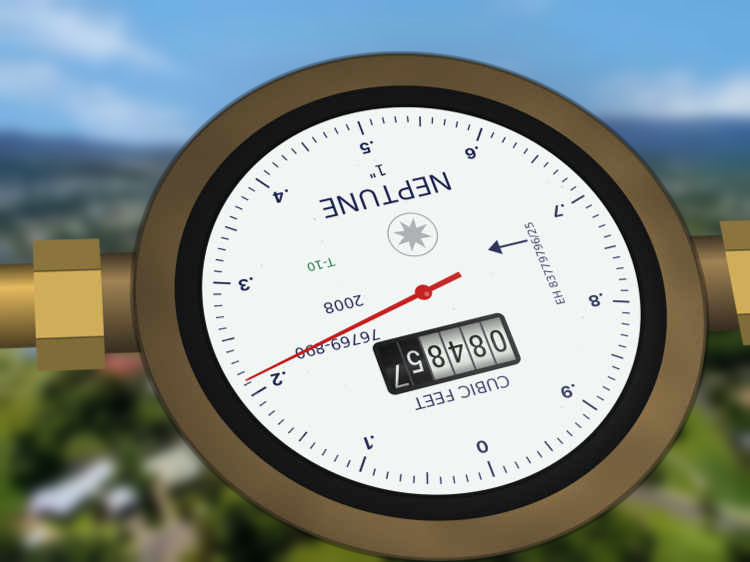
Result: 84857.21; ft³
